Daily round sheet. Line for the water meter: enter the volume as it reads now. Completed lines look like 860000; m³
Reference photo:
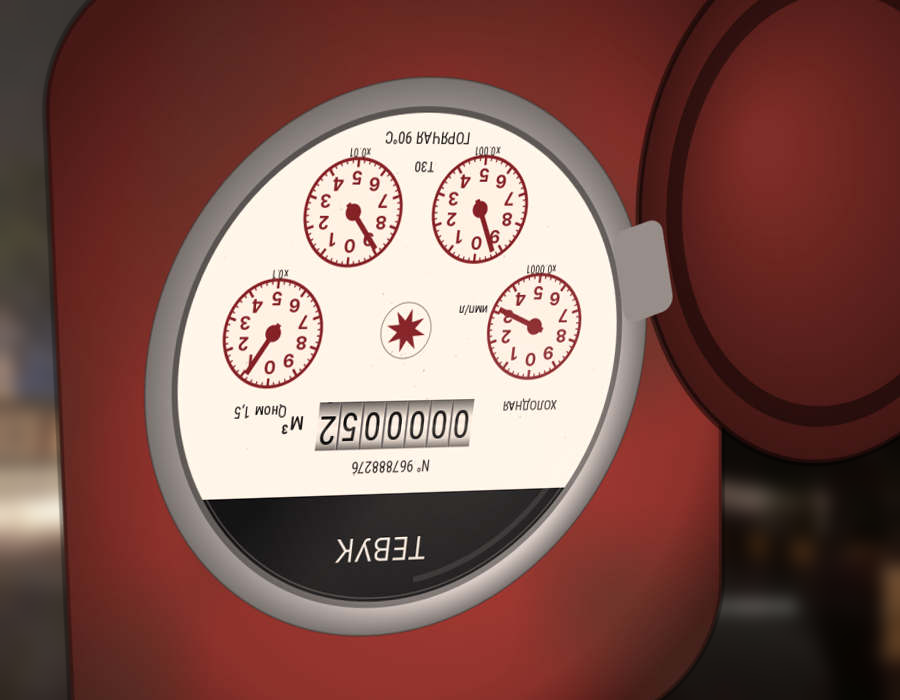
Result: 52.0893; m³
